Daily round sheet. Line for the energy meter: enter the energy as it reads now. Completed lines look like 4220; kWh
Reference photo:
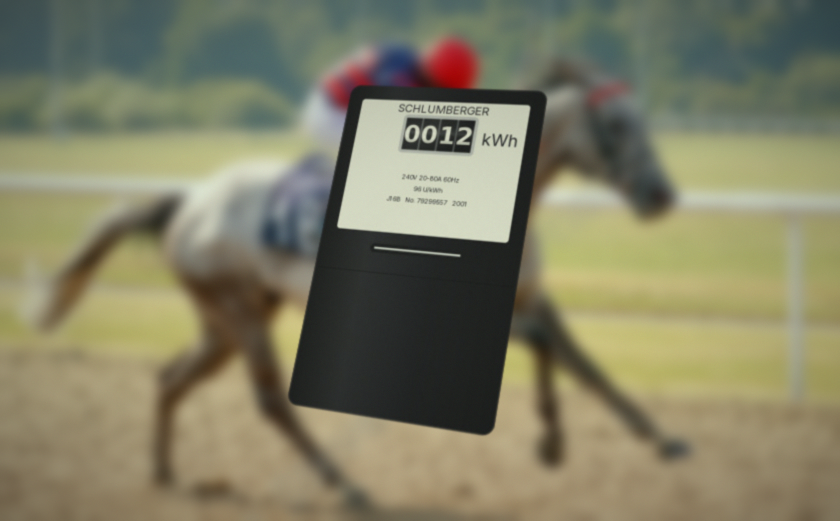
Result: 12; kWh
